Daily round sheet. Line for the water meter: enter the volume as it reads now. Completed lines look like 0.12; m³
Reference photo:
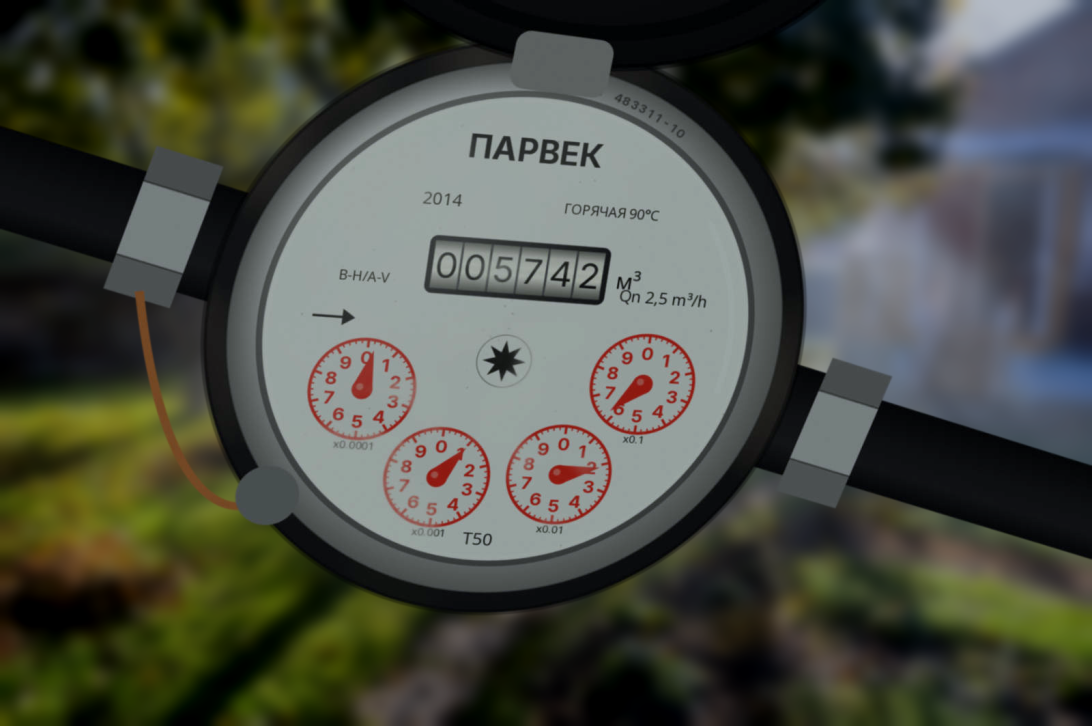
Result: 5742.6210; m³
